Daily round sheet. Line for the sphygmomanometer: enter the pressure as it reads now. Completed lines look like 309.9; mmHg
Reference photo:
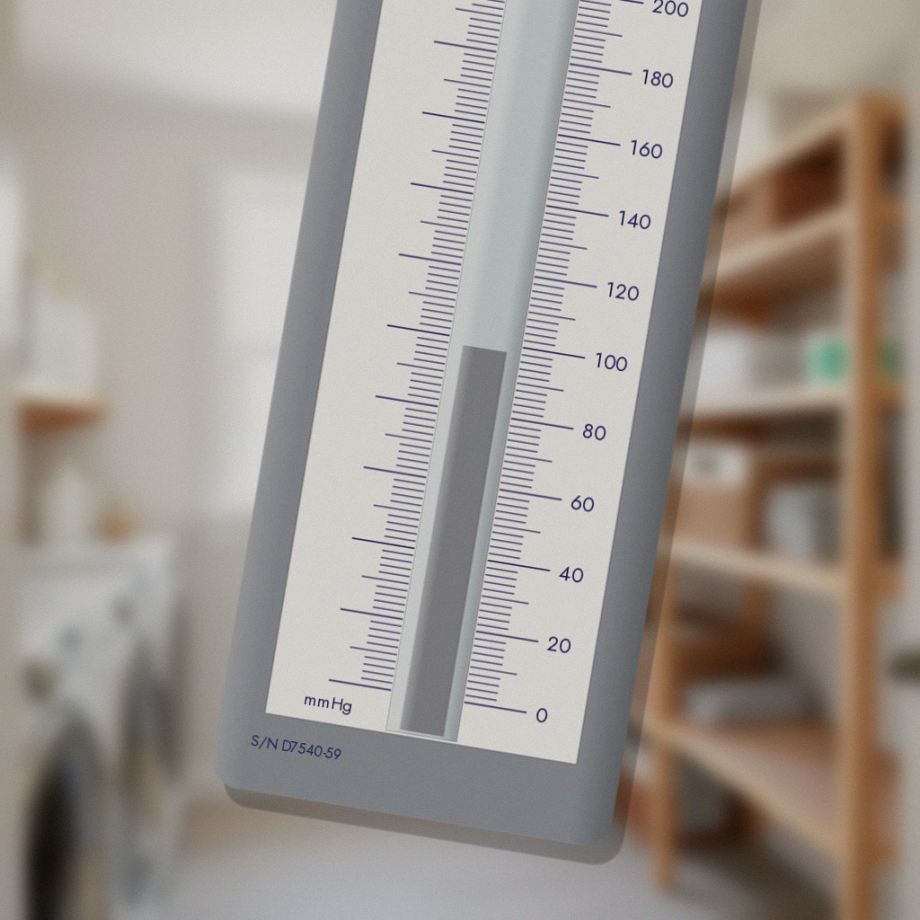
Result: 98; mmHg
